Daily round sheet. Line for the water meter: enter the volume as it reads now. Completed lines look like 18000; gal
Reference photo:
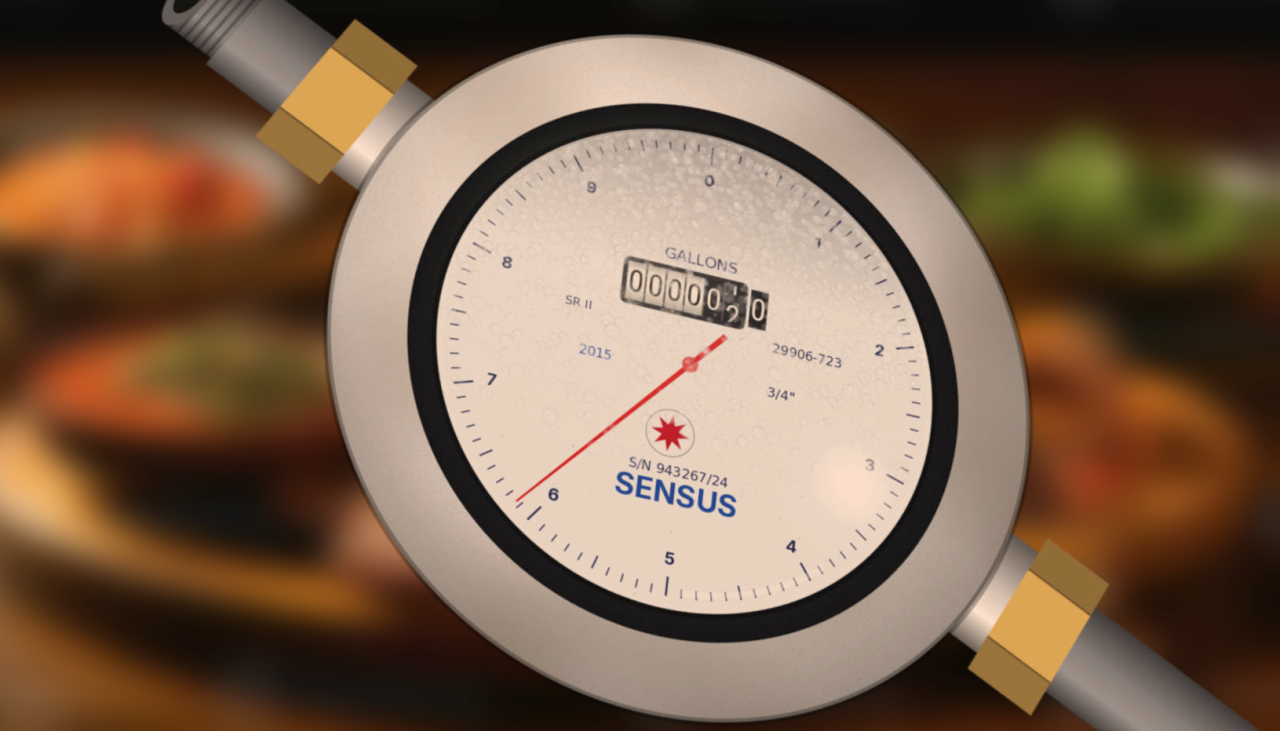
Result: 16.1; gal
